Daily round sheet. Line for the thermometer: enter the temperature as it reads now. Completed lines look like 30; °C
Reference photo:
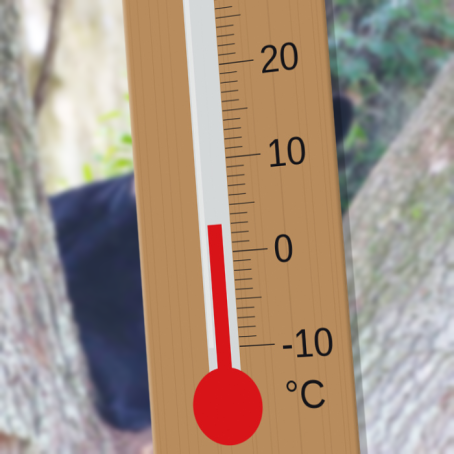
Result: 3; °C
